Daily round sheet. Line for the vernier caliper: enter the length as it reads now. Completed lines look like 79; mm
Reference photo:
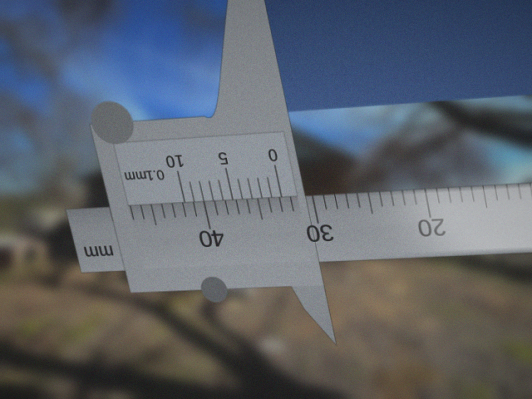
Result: 32.8; mm
